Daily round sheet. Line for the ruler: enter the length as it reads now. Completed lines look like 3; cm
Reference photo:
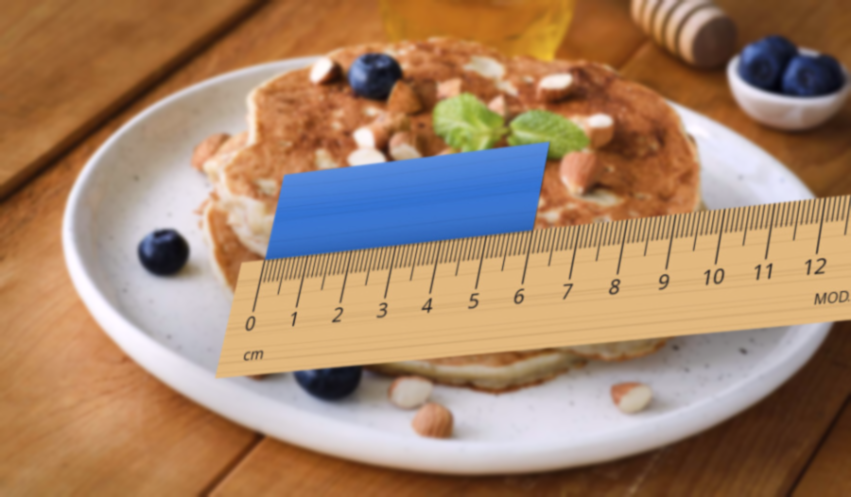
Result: 6; cm
